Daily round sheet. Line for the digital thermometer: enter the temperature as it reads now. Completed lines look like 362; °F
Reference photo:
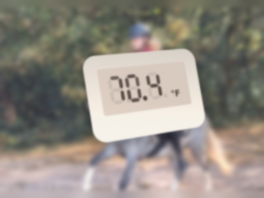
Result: 70.4; °F
